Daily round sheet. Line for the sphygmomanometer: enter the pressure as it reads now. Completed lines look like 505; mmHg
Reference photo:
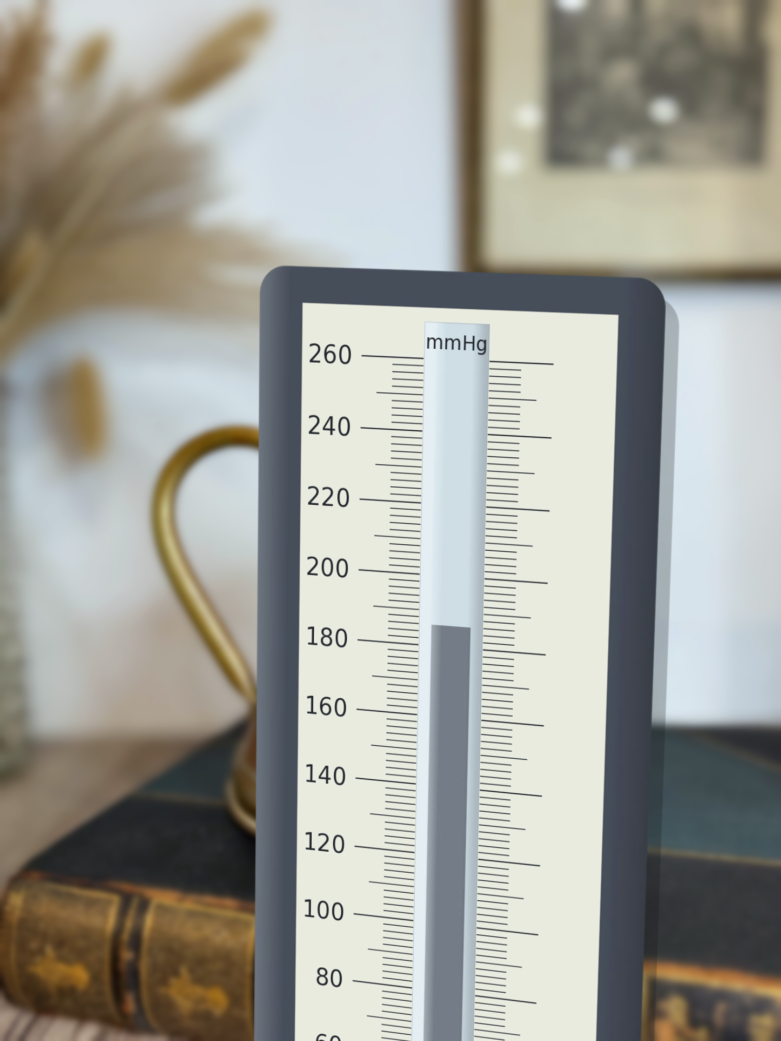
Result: 186; mmHg
